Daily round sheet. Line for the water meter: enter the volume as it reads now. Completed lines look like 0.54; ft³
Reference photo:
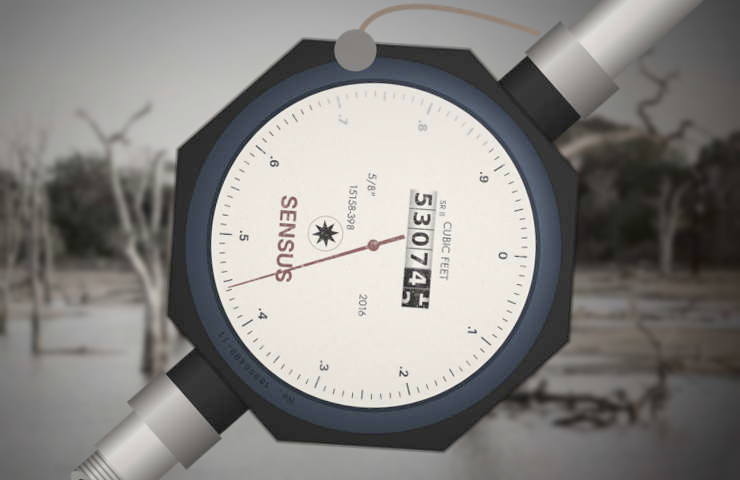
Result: 530741.44; ft³
